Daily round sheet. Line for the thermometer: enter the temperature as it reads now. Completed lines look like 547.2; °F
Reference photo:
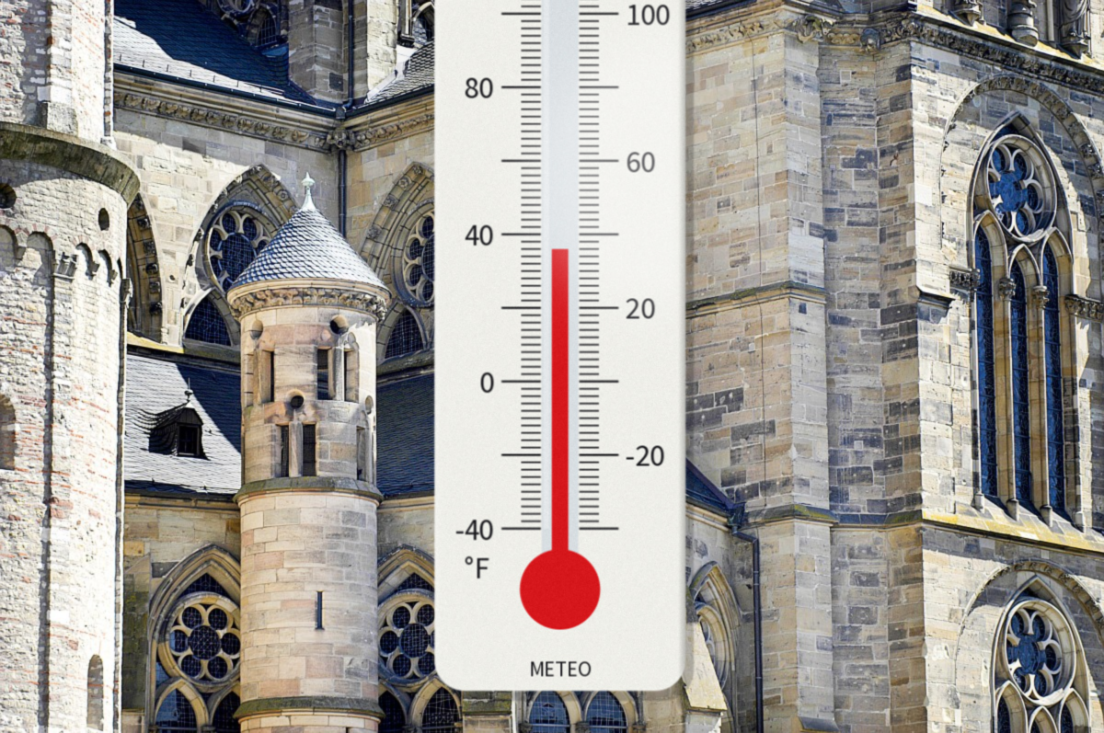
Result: 36; °F
